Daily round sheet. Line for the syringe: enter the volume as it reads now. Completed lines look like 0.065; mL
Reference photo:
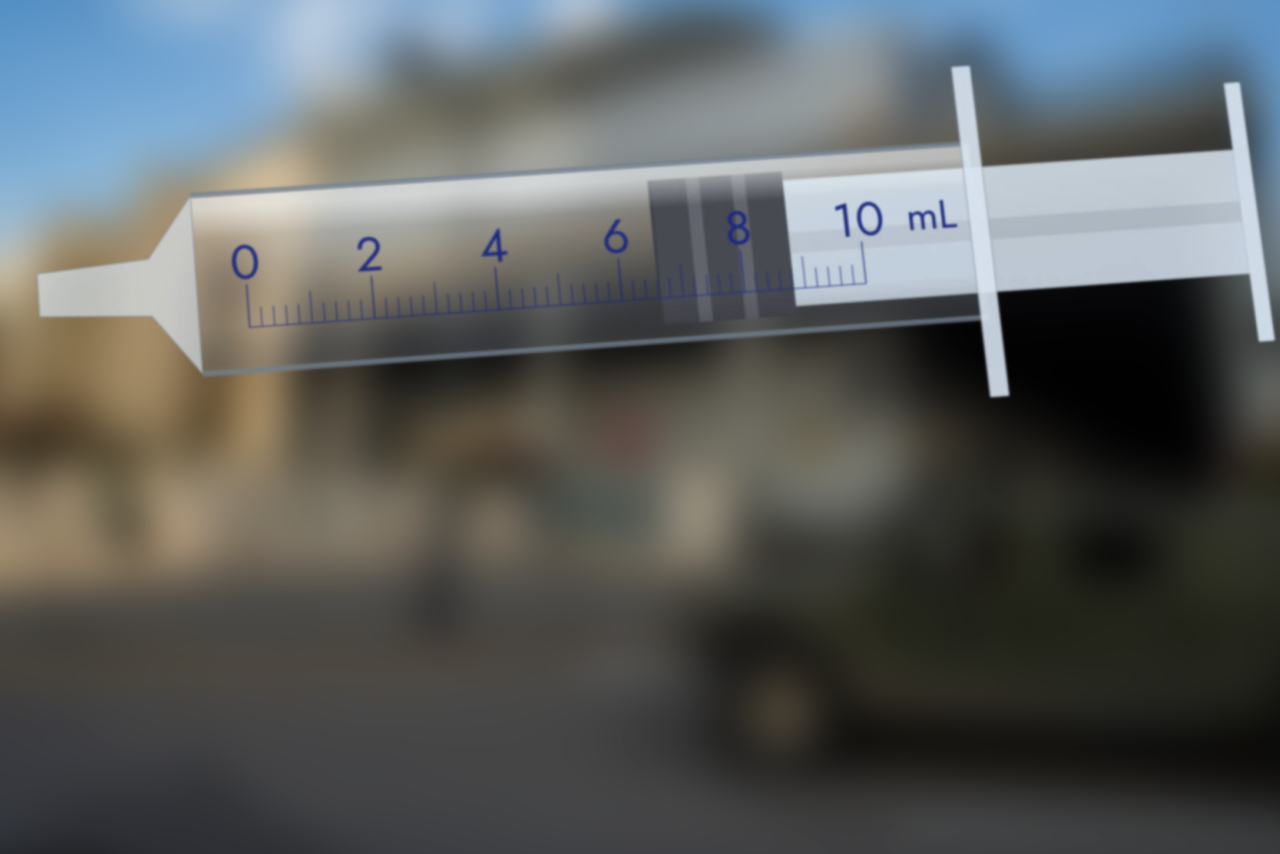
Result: 6.6; mL
